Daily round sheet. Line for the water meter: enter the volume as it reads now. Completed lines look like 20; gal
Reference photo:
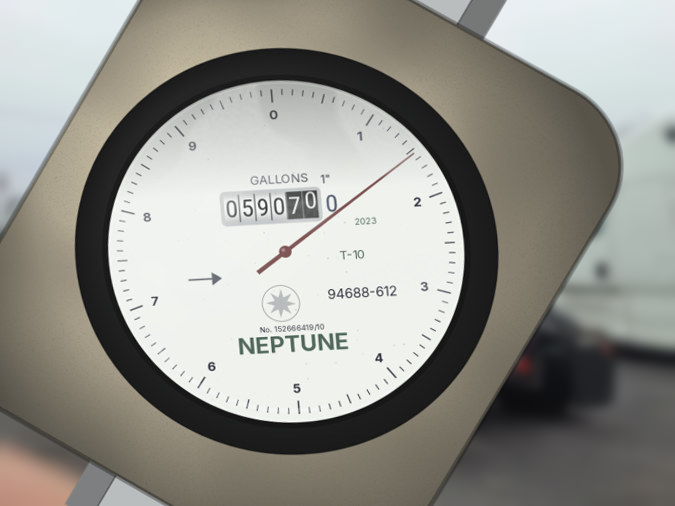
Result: 590701.5; gal
